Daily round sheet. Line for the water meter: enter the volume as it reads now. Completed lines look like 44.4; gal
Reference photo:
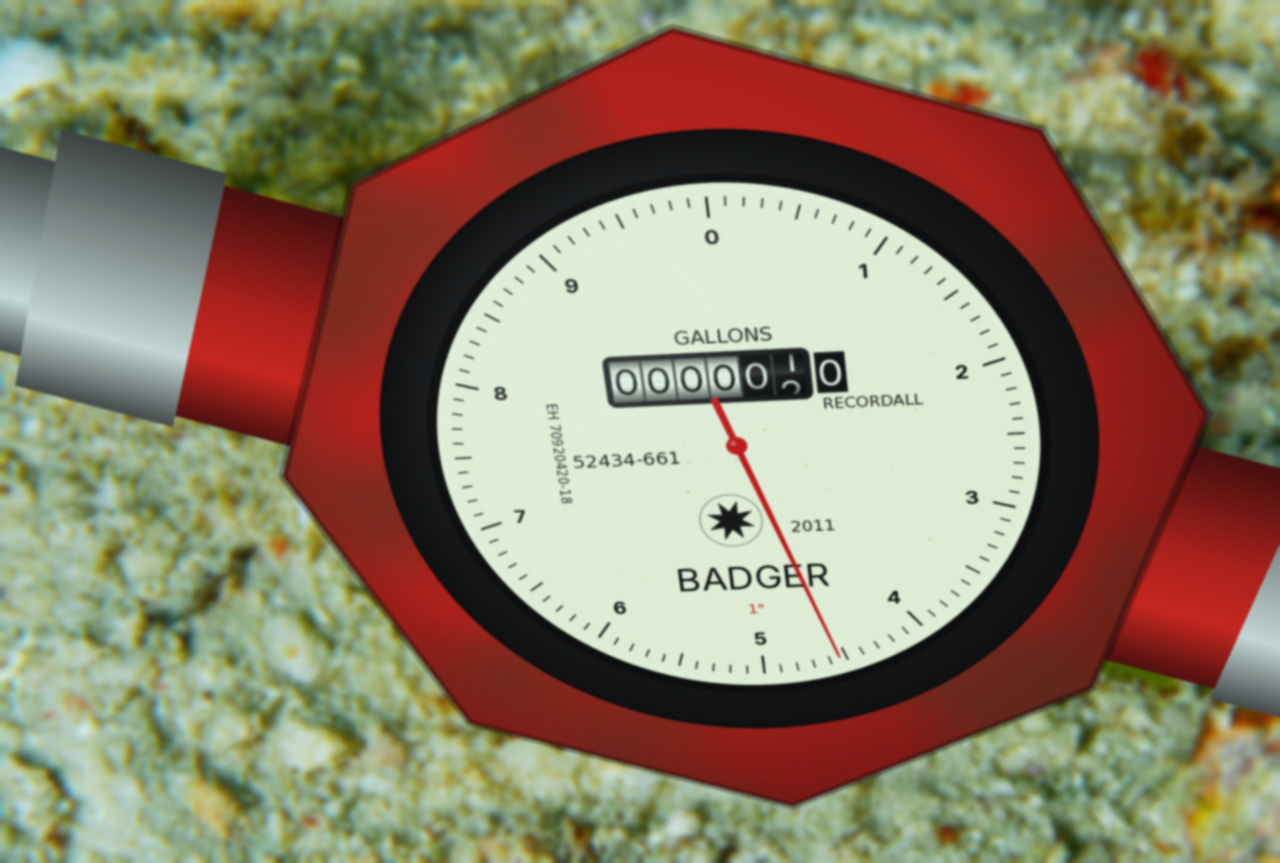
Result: 14.5; gal
